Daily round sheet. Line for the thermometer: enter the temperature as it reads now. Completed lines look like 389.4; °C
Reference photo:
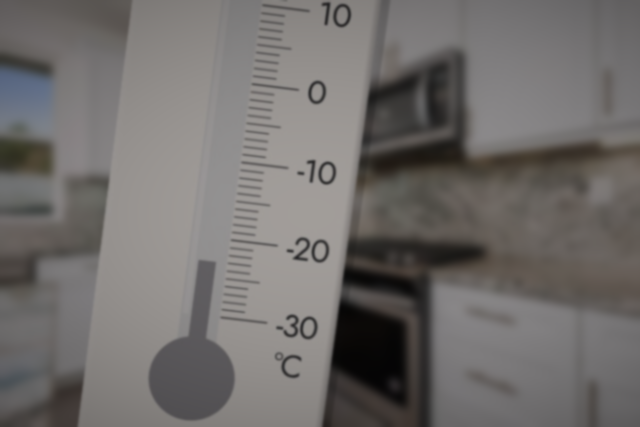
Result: -23; °C
